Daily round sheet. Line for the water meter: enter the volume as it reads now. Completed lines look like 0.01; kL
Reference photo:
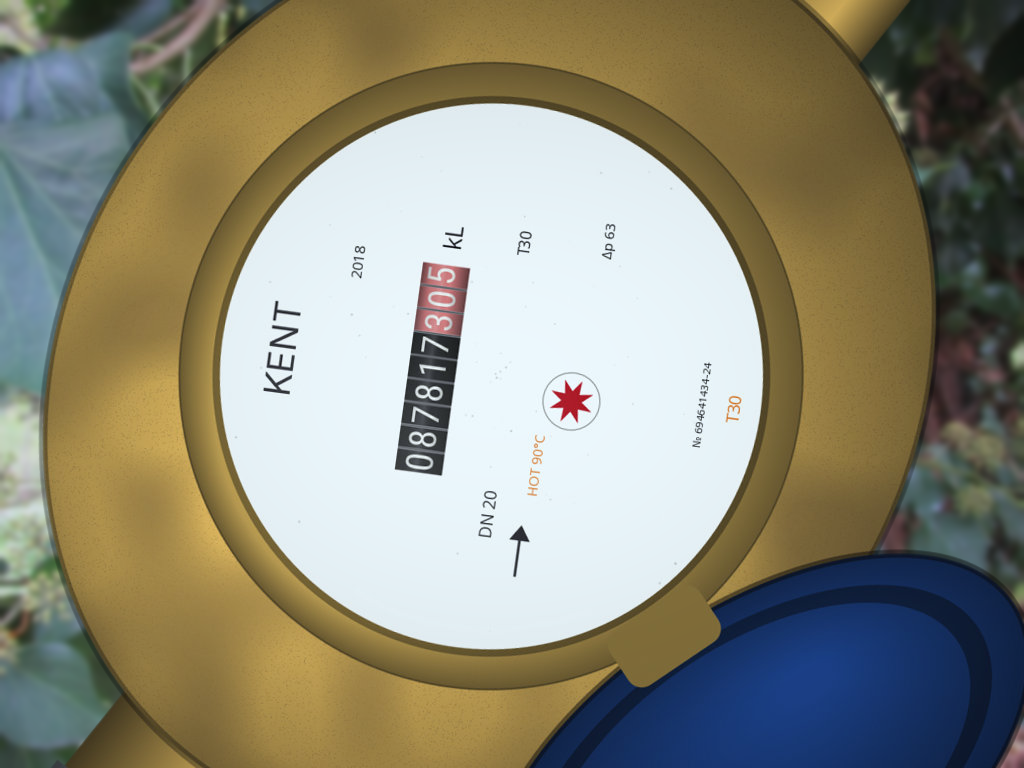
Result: 87817.305; kL
